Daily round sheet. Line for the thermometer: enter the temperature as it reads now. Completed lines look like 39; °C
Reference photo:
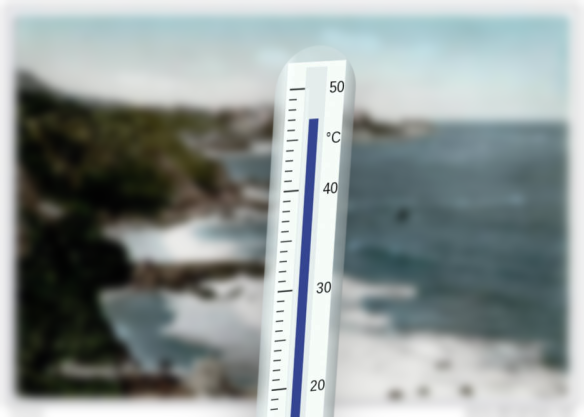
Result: 47; °C
